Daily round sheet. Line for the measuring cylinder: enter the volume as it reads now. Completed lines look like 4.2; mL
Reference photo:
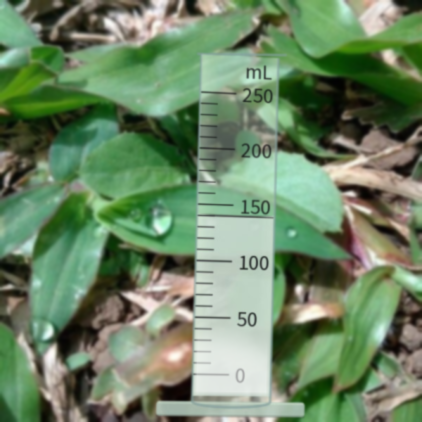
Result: 140; mL
